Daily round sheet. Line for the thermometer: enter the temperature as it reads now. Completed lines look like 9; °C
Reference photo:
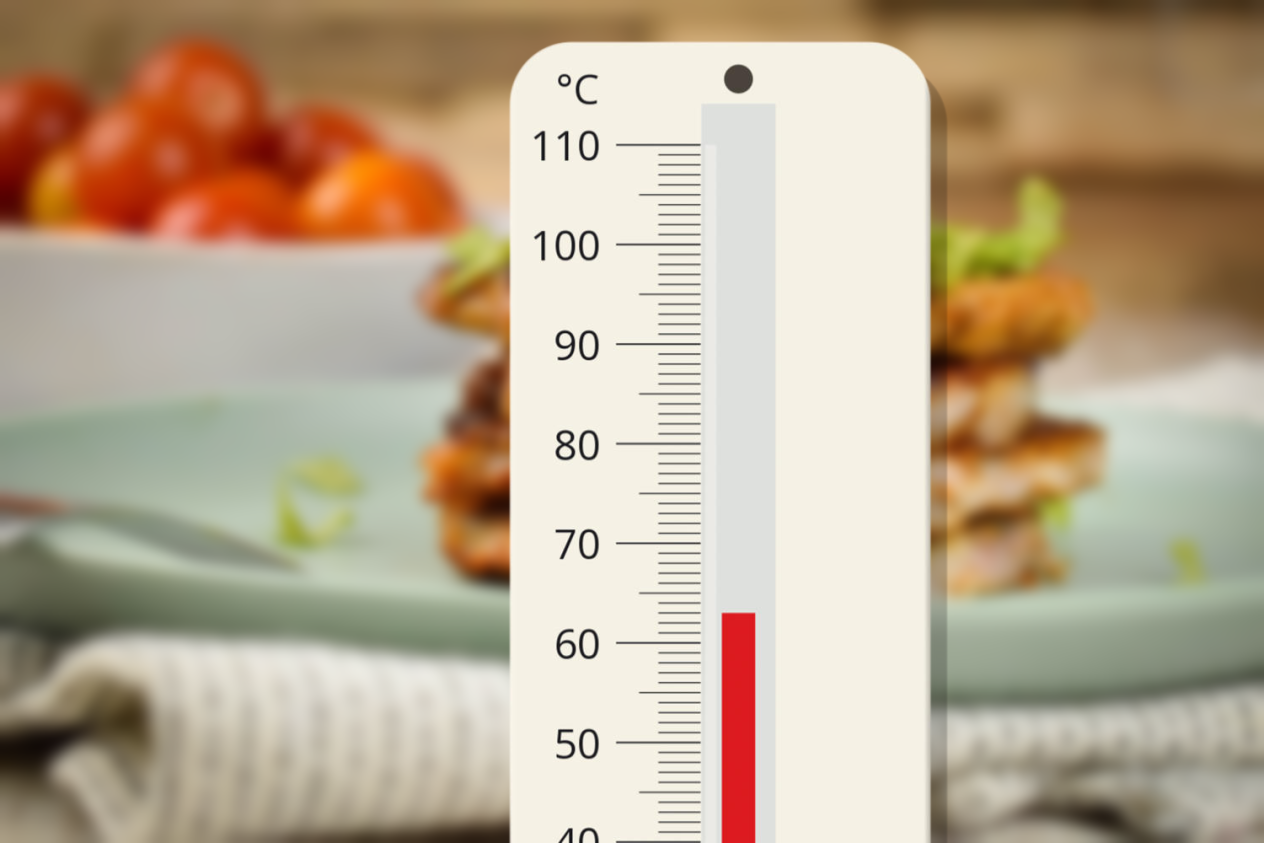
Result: 63; °C
